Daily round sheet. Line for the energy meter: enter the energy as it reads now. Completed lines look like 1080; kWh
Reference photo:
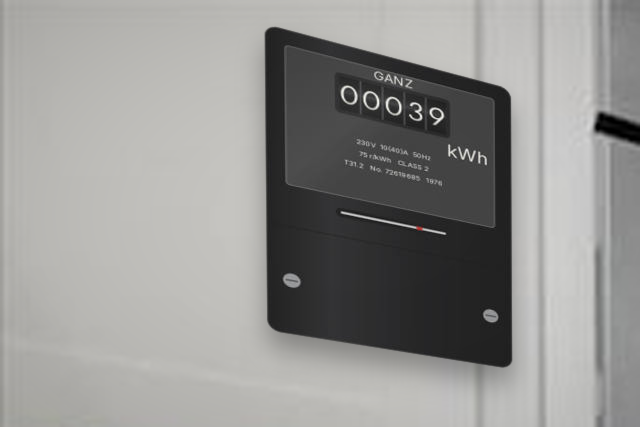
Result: 39; kWh
